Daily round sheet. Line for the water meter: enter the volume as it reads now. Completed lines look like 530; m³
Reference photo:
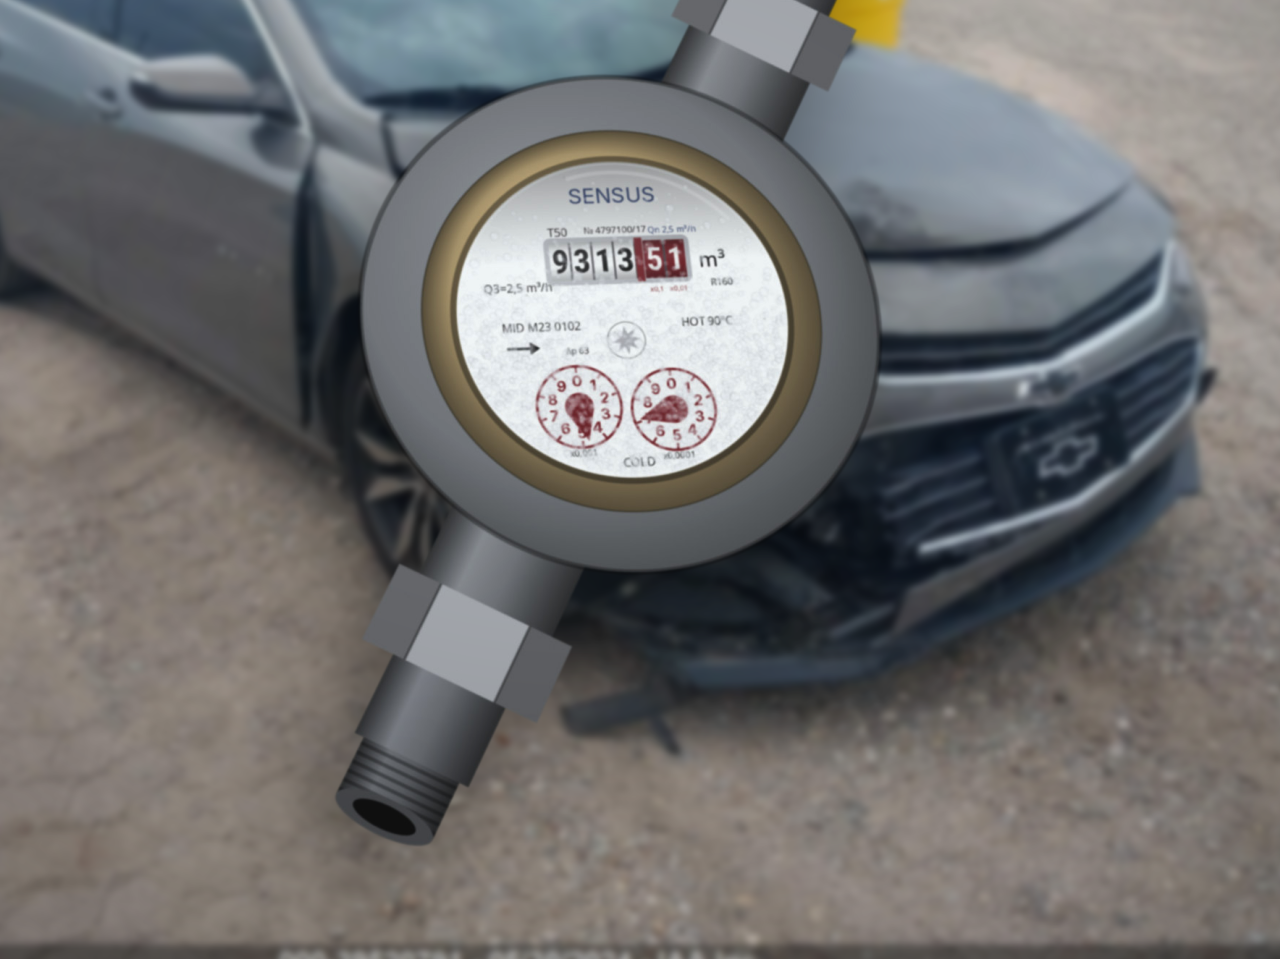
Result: 9313.5147; m³
